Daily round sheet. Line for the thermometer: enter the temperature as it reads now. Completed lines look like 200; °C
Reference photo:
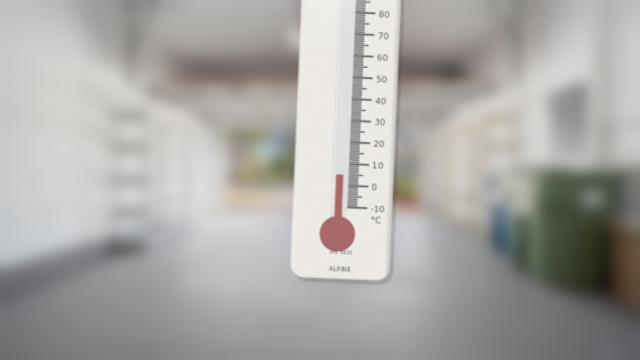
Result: 5; °C
